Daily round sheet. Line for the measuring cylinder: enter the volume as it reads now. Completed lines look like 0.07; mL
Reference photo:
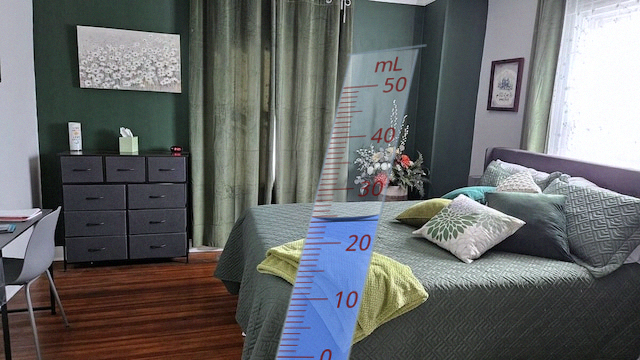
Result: 24; mL
